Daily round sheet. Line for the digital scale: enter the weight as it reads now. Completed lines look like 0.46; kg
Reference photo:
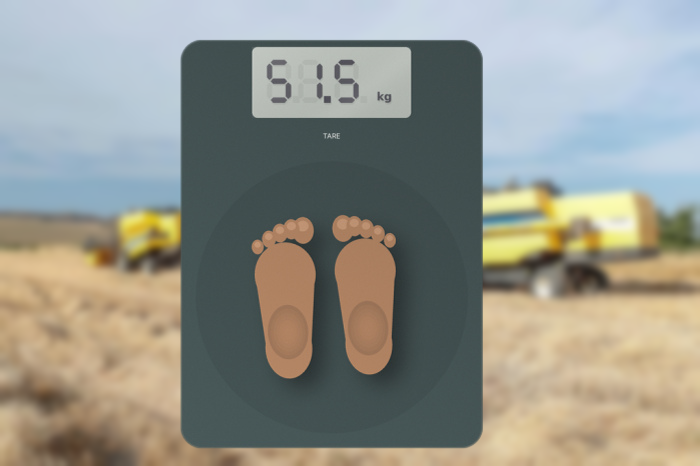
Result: 51.5; kg
